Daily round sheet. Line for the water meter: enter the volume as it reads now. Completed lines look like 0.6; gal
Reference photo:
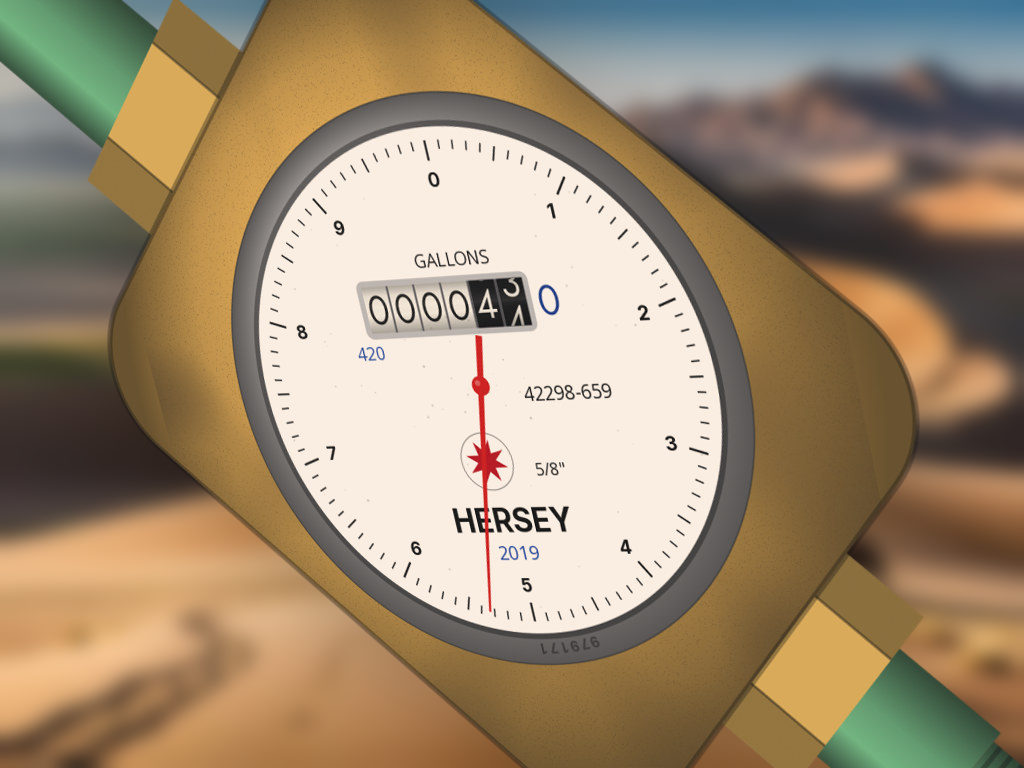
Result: 435.3; gal
